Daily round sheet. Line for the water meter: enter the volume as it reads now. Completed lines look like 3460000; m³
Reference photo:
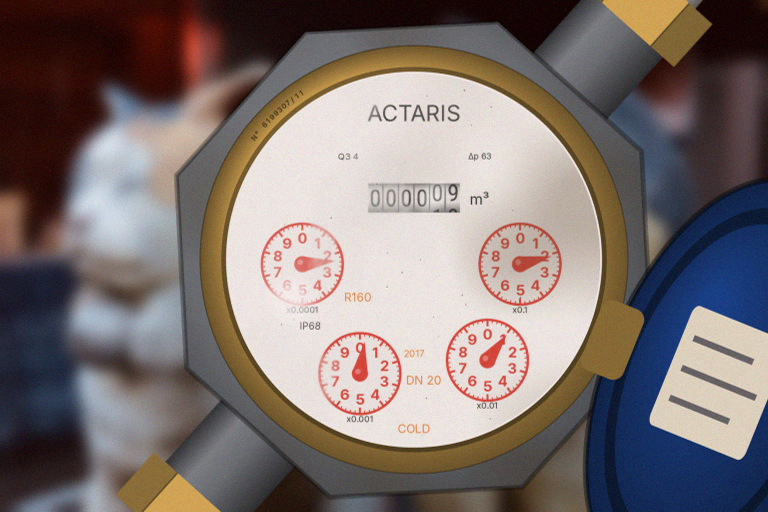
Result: 9.2102; m³
